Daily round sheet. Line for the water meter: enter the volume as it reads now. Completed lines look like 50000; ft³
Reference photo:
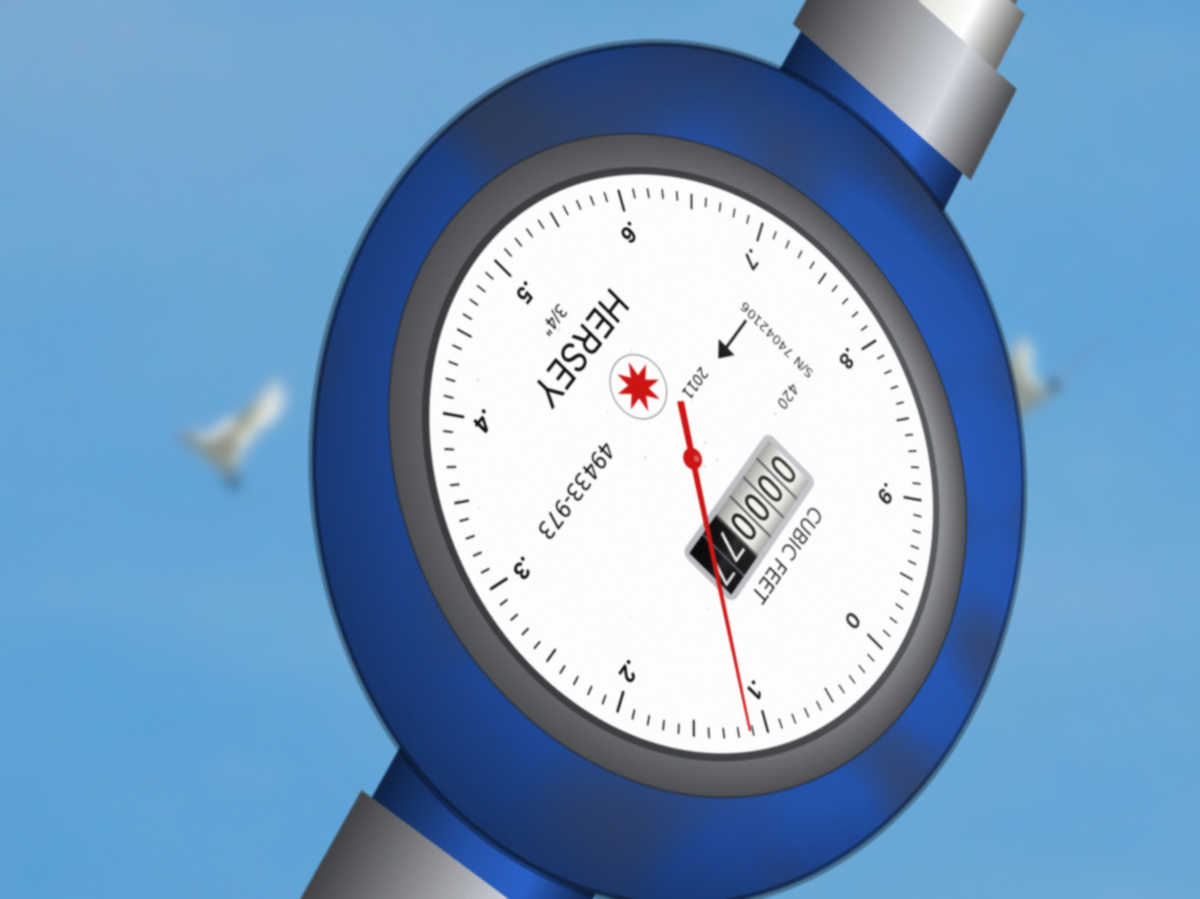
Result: 77.11; ft³
